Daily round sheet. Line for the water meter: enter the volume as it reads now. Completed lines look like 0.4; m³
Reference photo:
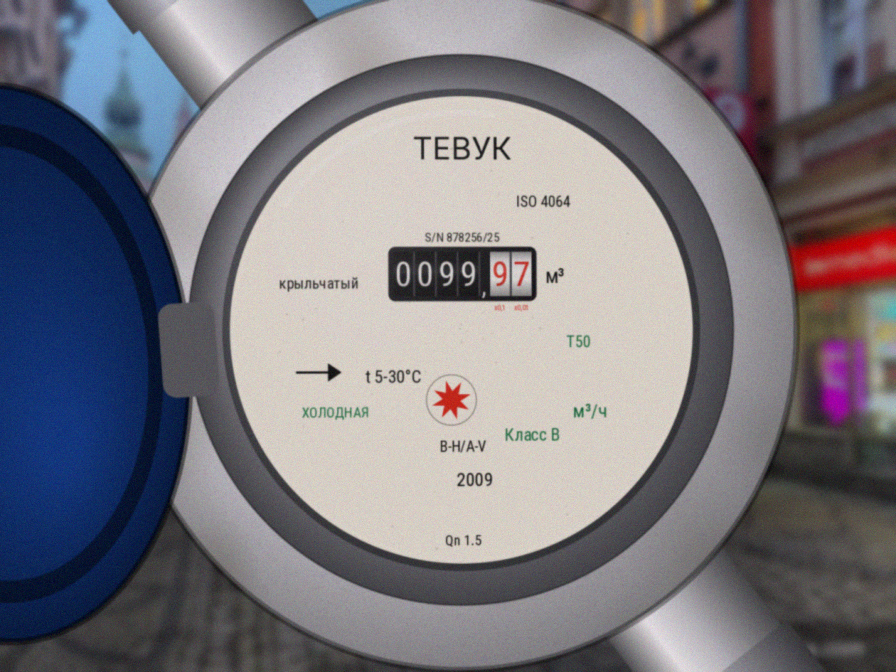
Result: 99.97; m³
